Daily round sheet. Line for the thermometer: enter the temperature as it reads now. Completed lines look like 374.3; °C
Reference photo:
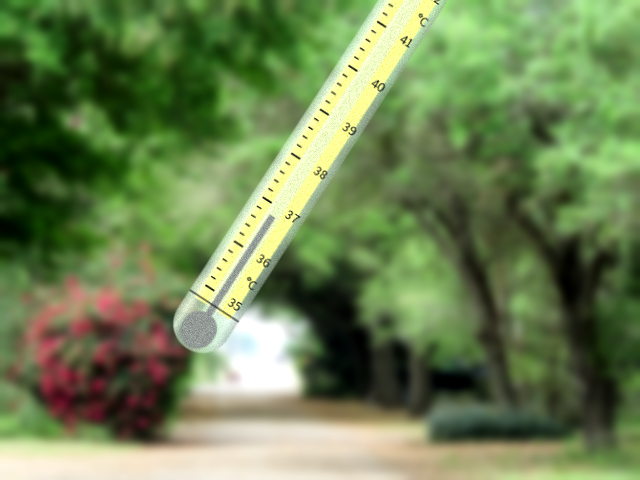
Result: 36.8; °C
